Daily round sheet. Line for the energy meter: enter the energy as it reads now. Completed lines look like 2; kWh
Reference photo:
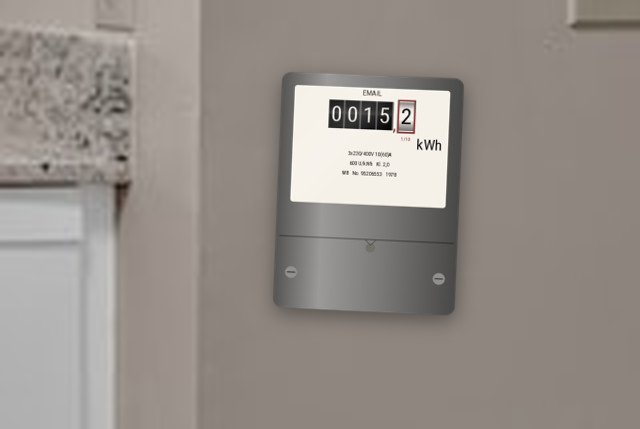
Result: 15.2; kWh
